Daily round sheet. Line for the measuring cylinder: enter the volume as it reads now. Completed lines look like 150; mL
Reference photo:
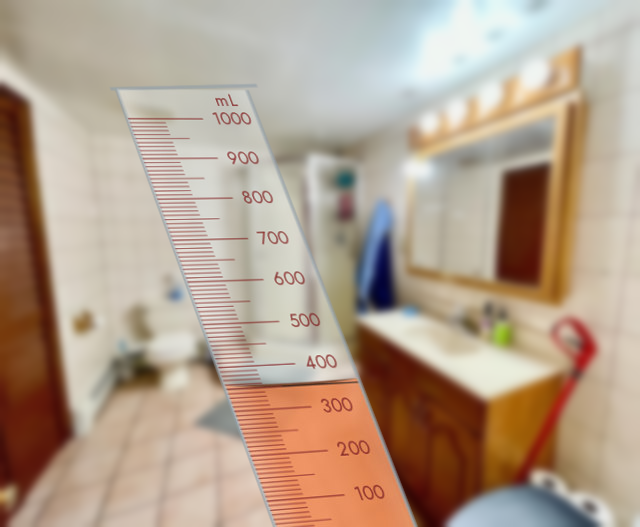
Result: 350; mL
